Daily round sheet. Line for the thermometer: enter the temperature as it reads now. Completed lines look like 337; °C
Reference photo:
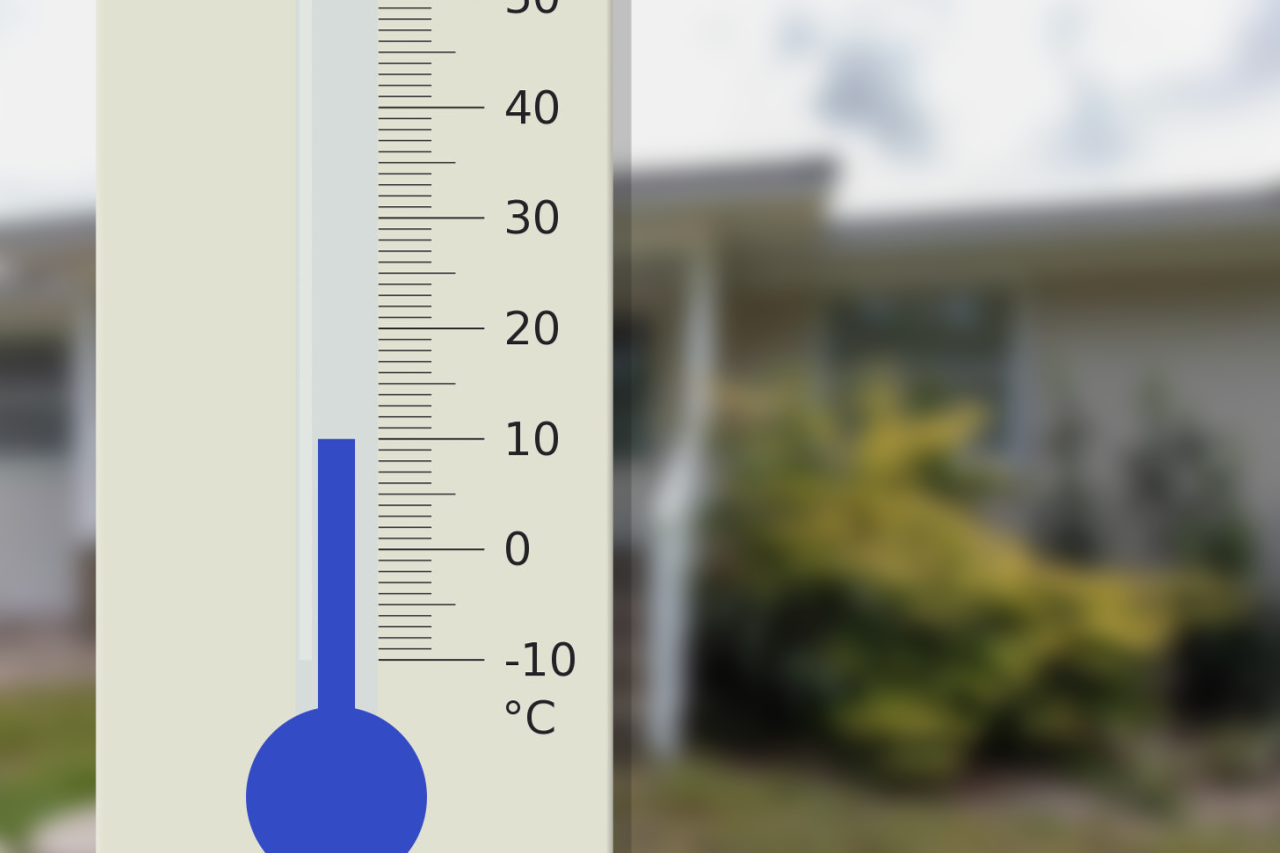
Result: 10; °C
